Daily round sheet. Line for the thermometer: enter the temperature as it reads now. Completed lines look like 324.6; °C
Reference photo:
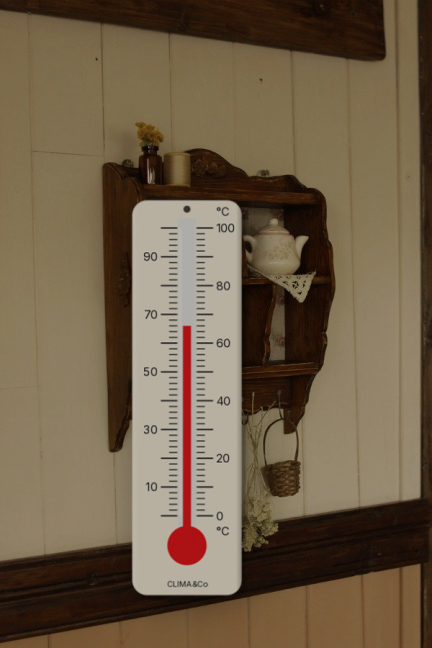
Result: 66; °C
